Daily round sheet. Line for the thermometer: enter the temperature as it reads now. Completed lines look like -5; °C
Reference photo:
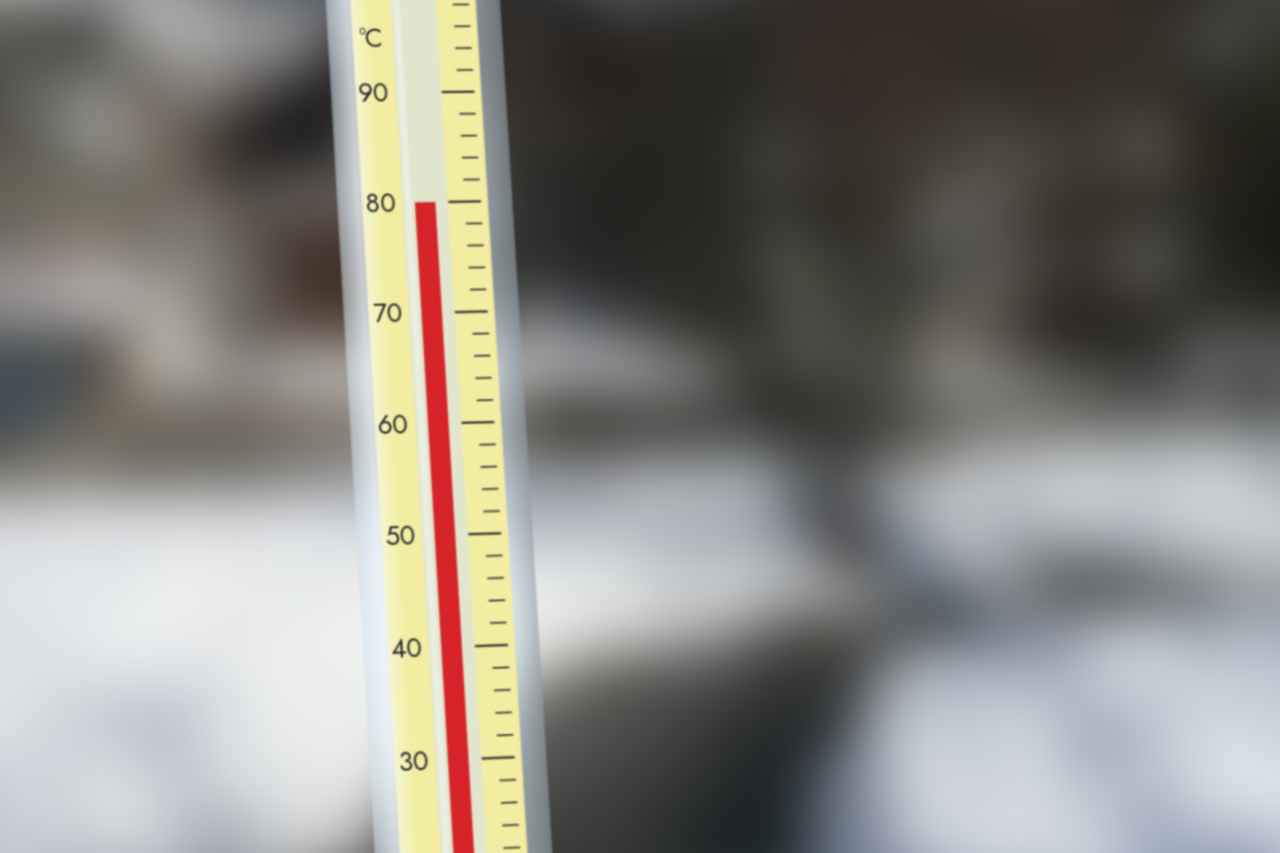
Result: 80; °C
